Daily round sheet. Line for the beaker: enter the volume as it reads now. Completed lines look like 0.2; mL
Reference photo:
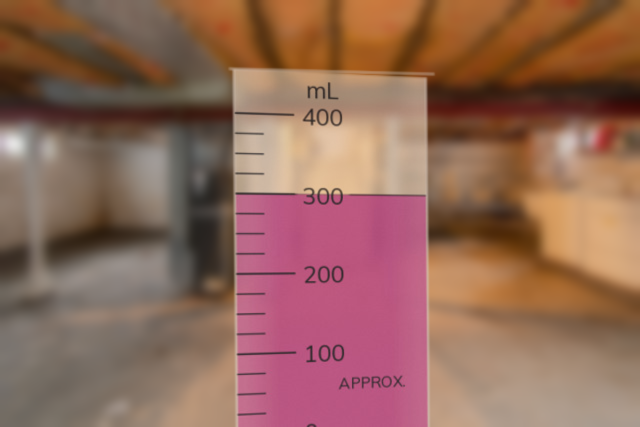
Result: 300; mL
